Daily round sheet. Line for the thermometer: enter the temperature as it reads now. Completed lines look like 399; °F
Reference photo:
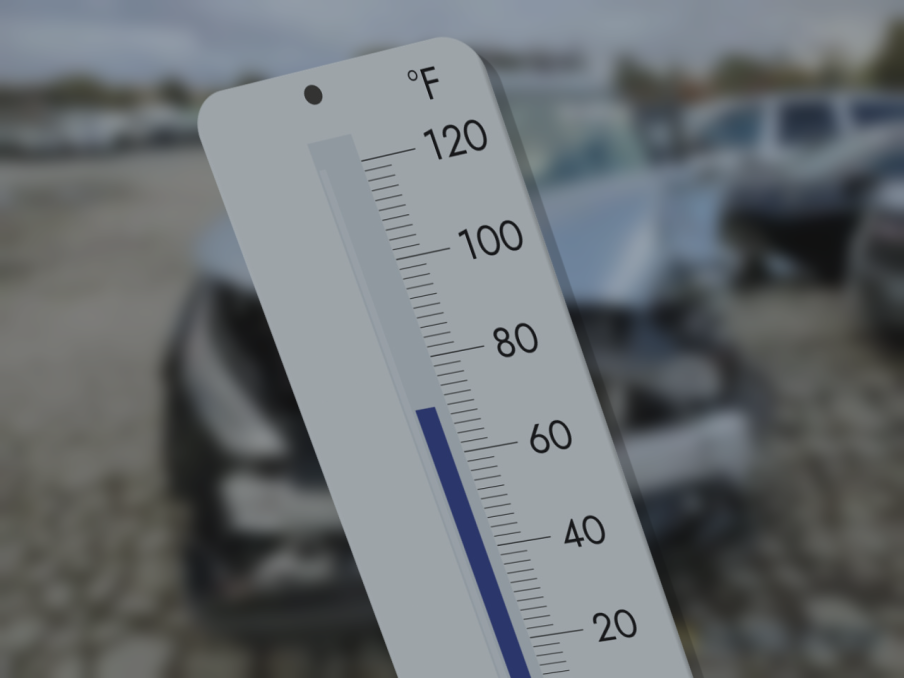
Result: 70; °F
